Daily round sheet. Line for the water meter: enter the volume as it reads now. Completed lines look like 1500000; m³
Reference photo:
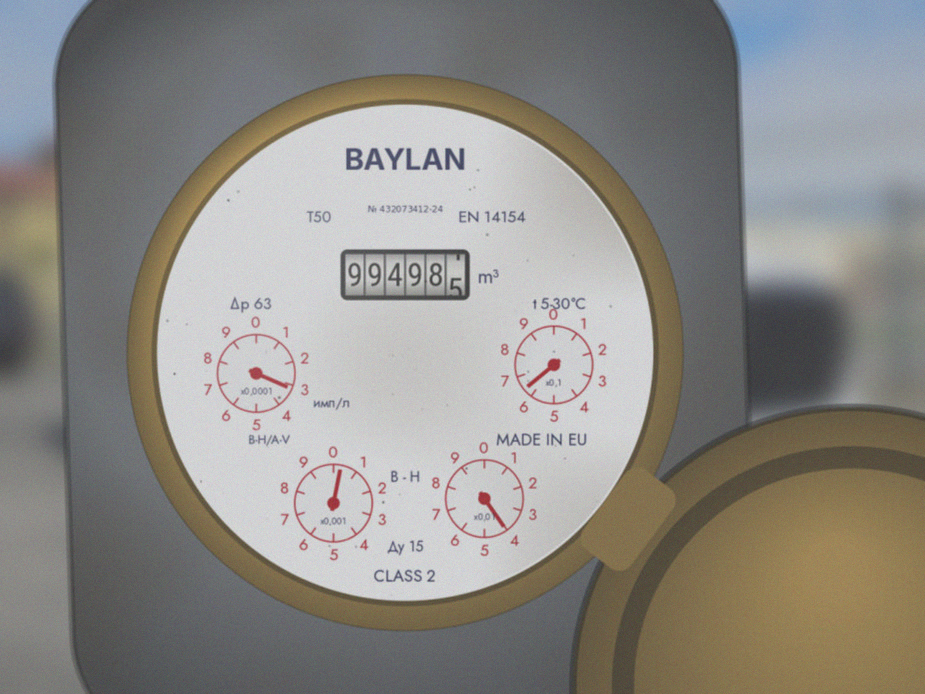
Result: 994984.6403; m³
